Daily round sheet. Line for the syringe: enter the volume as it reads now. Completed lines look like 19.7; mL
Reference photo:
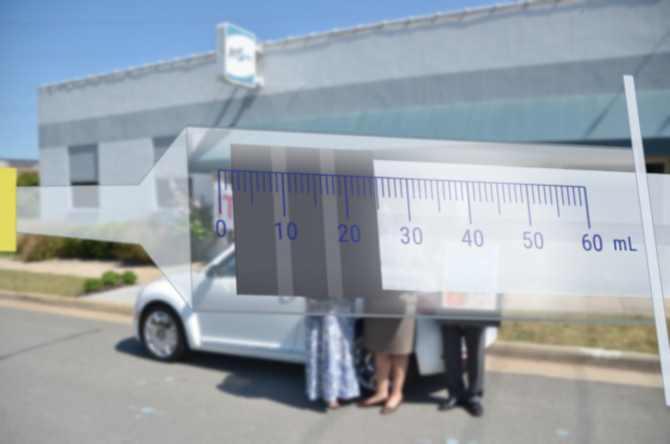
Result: 2; mL
